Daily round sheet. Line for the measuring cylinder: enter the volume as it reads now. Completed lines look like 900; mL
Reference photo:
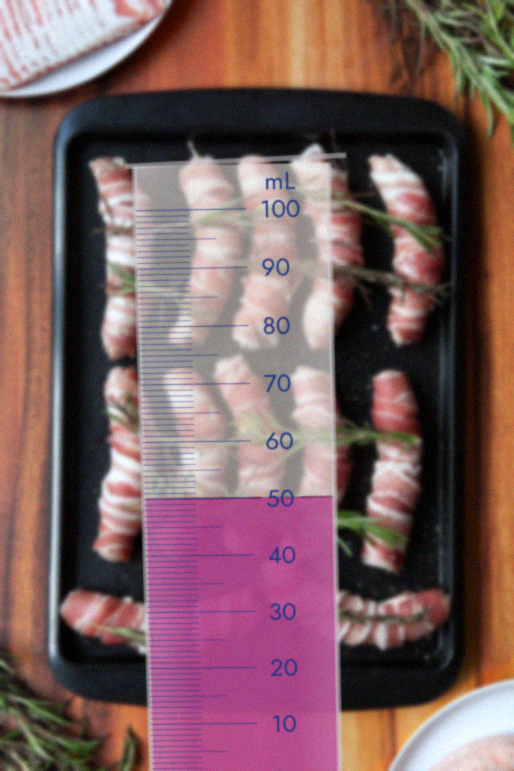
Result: 50; mL
